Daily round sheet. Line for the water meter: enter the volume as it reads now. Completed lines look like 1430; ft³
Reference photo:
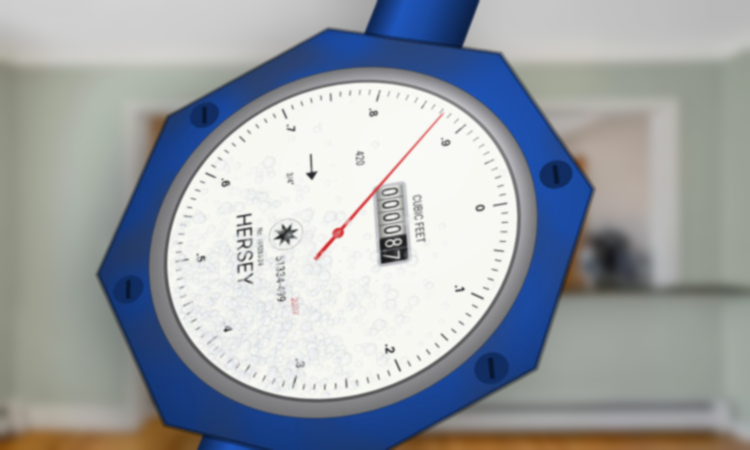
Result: 86.87; ft³
